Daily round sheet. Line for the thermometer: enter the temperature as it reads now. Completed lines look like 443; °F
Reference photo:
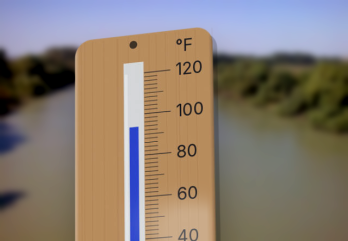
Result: 94; °F
